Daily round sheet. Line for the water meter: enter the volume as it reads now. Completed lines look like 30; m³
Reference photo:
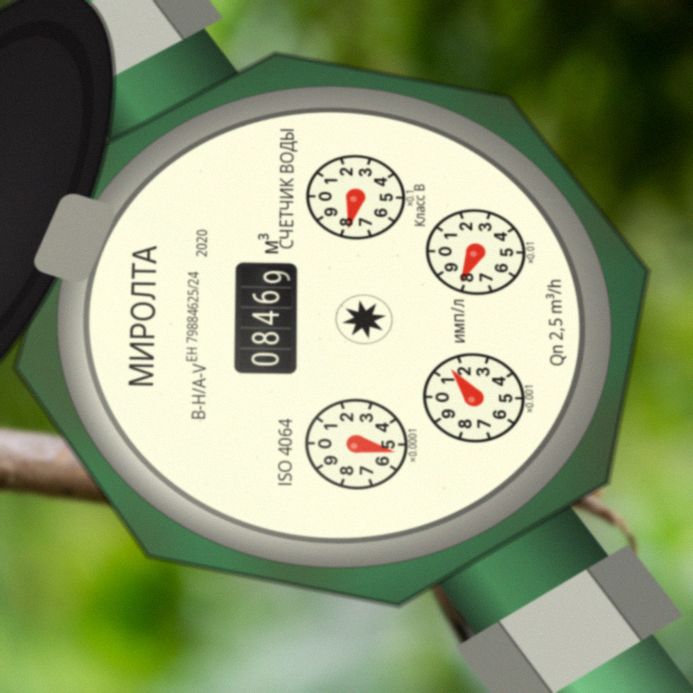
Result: 8468.7815; m³
